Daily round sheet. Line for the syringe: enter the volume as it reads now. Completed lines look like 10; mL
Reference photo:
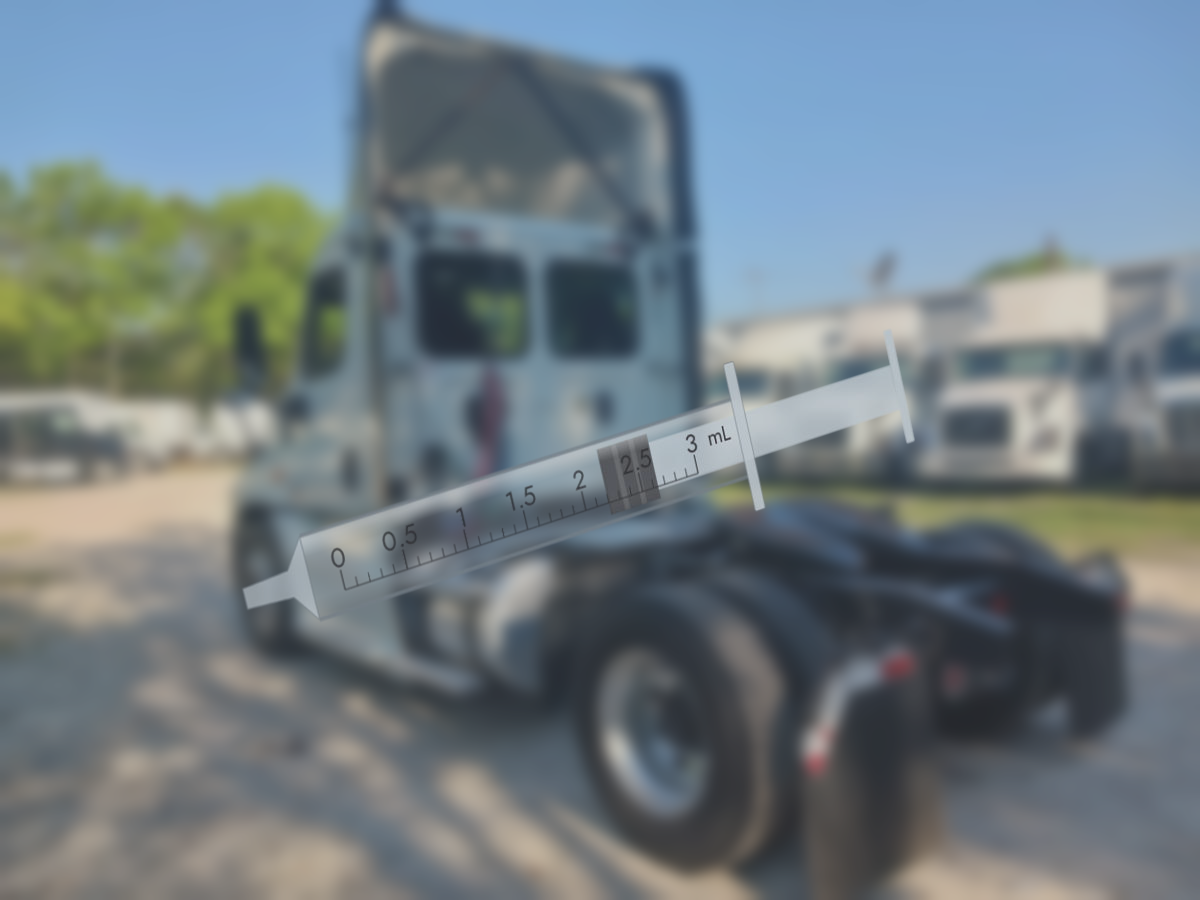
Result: 2.2; mL
